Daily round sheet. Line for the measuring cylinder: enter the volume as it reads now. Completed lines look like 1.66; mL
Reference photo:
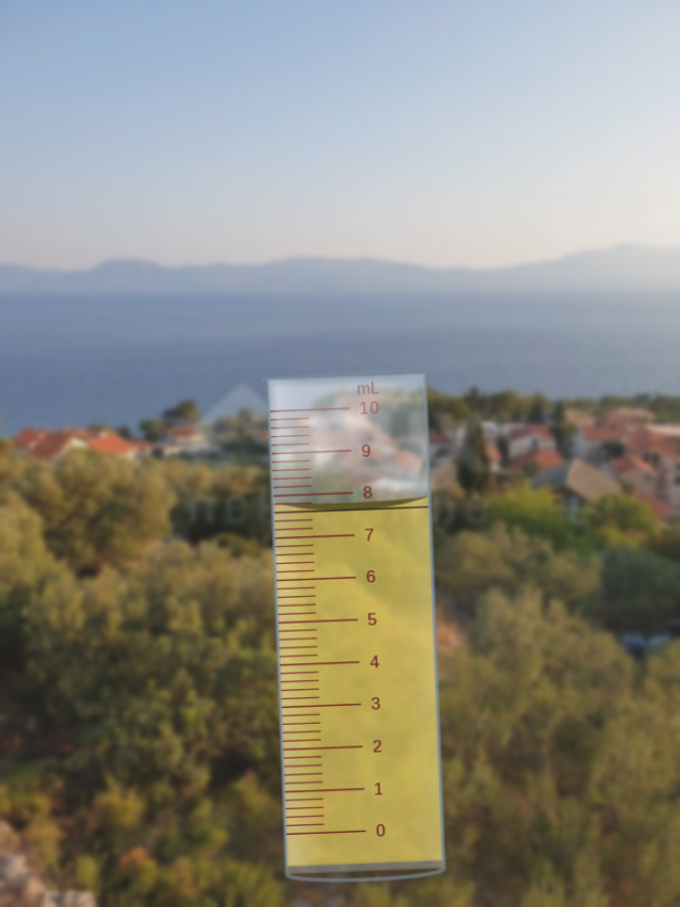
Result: 7.6; mL
